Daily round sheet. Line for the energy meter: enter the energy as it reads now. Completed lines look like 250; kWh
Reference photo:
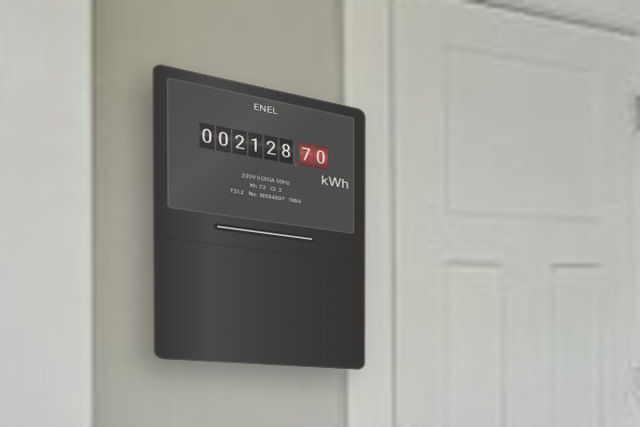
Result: 2128.70; kWh
